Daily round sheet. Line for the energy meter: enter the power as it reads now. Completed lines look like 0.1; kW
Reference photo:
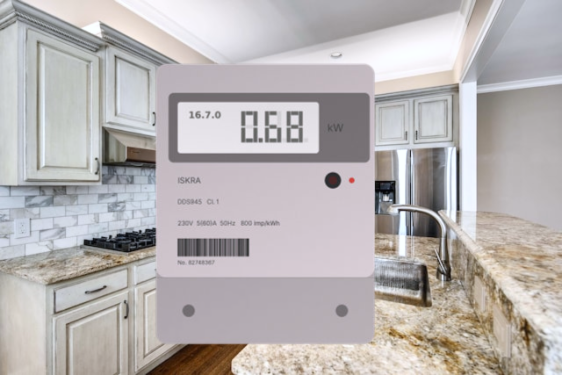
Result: 0.68; kW
